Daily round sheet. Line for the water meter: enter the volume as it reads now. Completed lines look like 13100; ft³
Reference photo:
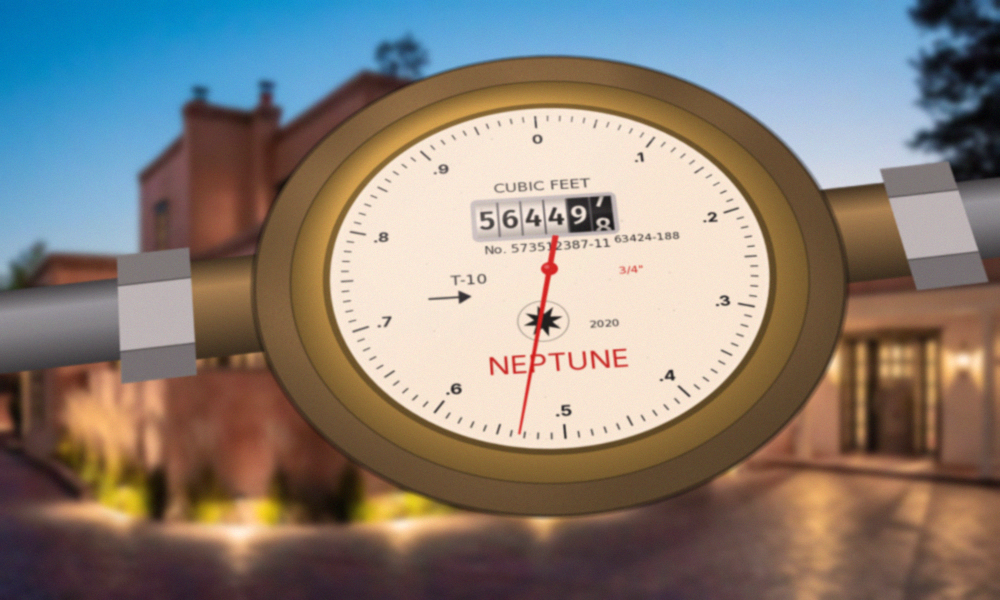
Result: 564497.53; ft³
